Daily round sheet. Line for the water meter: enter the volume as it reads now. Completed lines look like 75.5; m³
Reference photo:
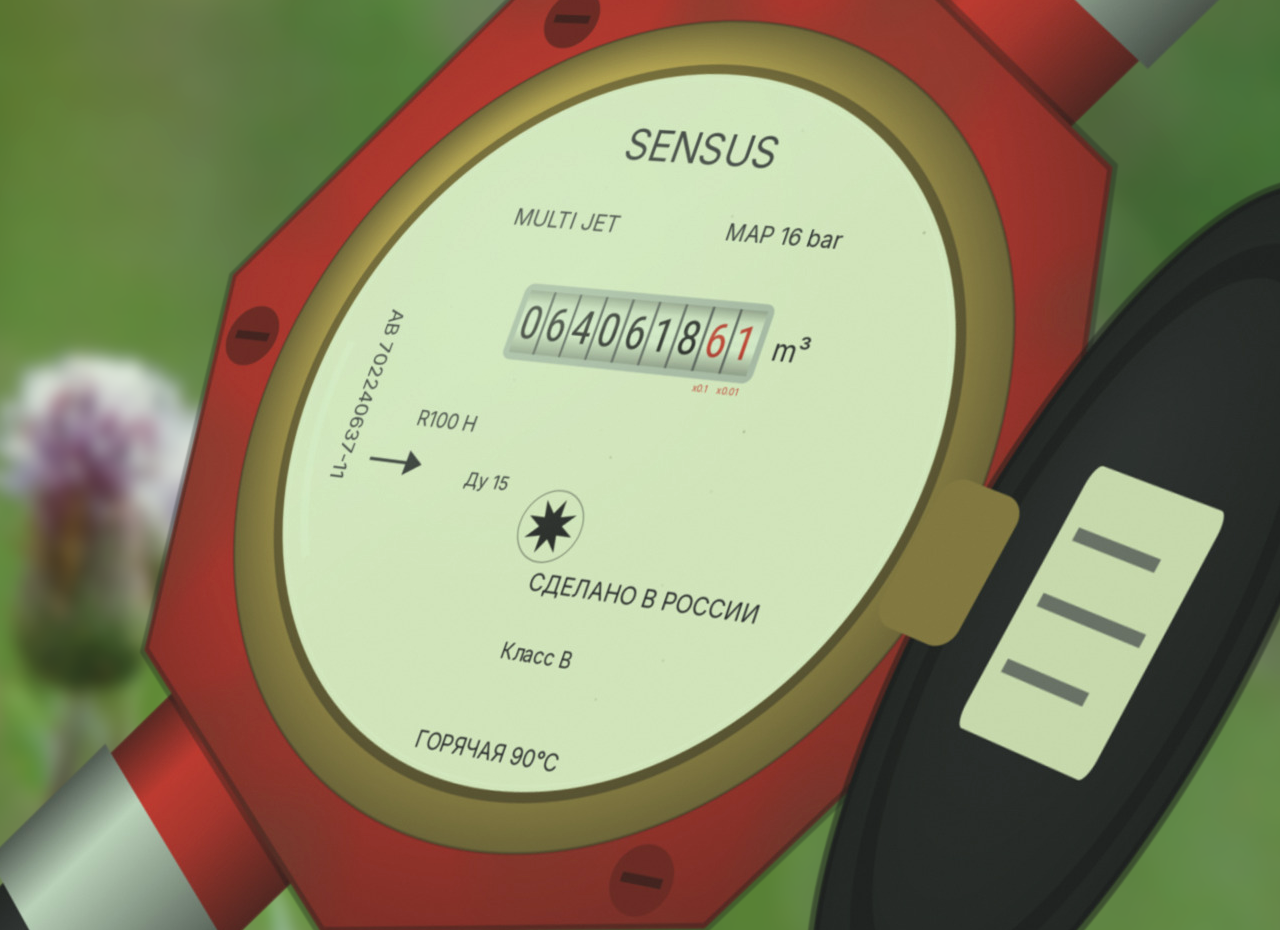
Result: 640618.61; m³
